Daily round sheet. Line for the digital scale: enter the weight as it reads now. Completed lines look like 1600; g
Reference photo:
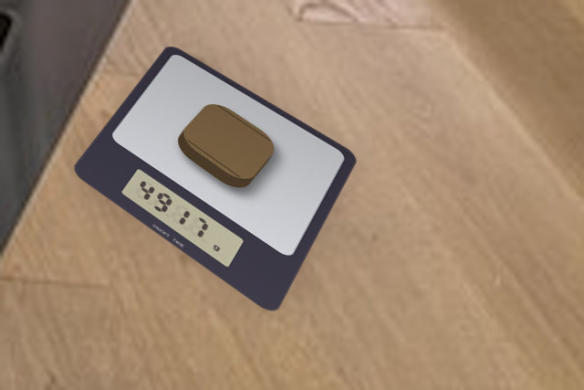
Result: 4917; g
